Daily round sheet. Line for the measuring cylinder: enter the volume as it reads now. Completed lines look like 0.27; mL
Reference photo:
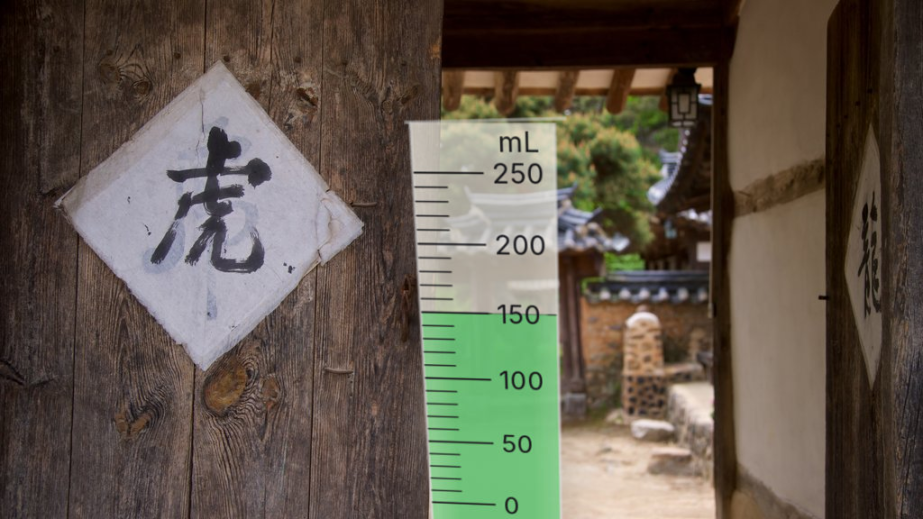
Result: 150; mL
